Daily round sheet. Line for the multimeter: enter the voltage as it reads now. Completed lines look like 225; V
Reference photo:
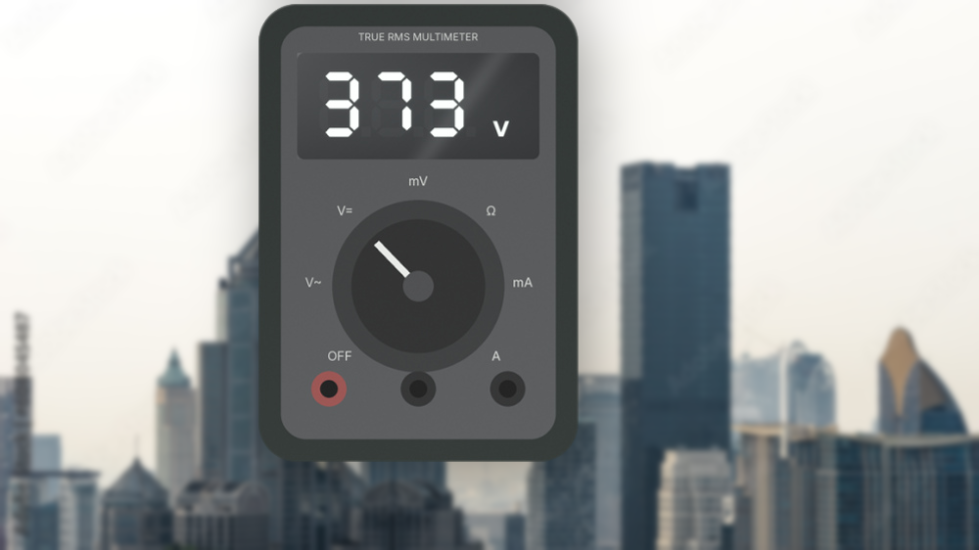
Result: 373; V
